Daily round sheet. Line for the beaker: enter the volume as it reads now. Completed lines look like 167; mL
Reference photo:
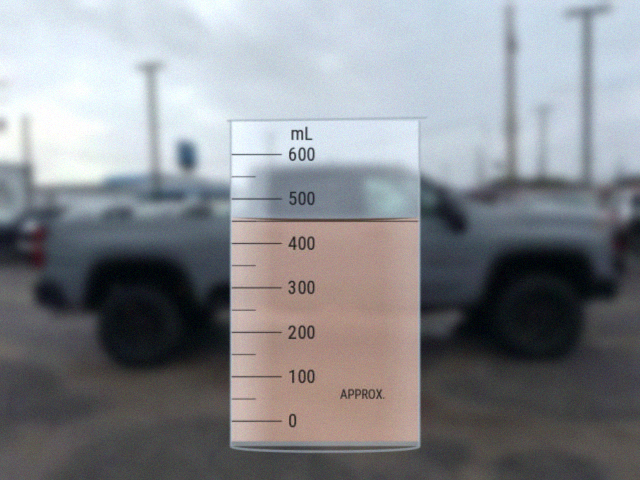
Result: 450; mL
